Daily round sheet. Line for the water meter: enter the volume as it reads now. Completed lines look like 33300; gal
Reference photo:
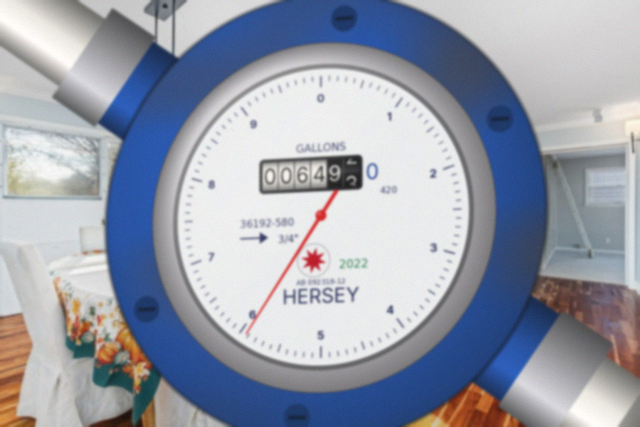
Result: 64925.9; gal
